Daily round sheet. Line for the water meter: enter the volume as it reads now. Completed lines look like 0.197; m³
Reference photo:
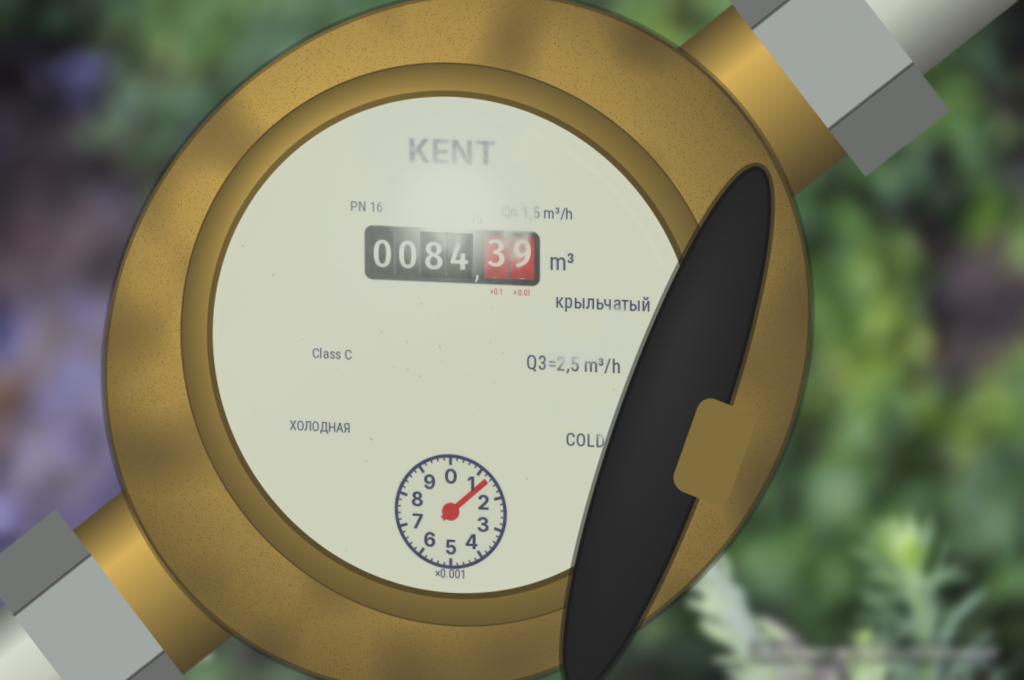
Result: 84.391; m³
